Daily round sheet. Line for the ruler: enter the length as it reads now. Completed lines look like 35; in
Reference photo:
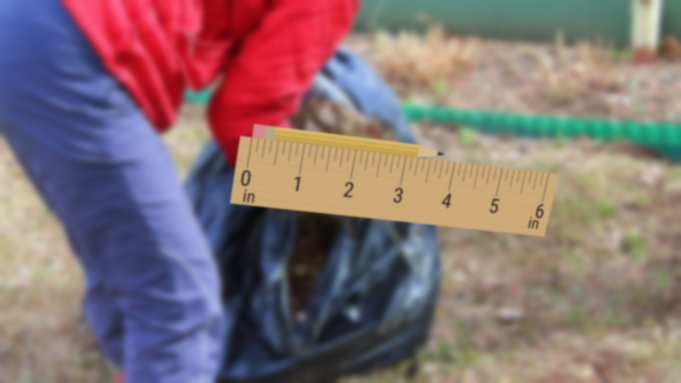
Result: 3.75; in
